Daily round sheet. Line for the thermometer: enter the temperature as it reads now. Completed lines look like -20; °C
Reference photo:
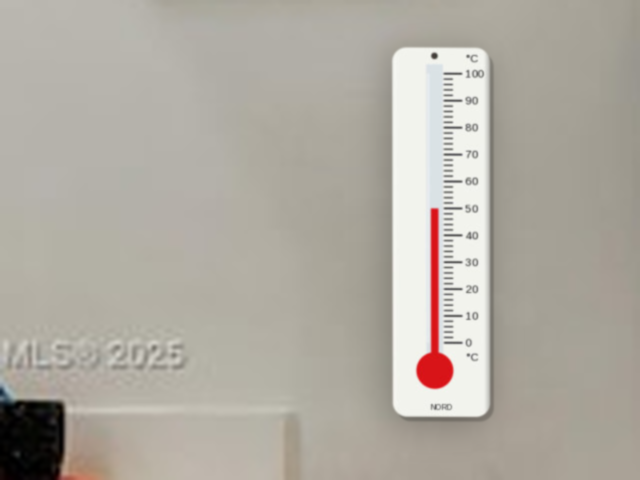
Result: 50; °C
